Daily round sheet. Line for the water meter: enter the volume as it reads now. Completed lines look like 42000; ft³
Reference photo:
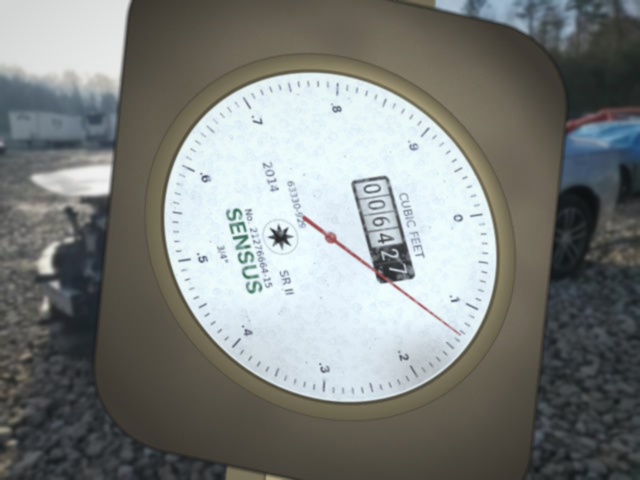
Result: 6427.13; ft³
